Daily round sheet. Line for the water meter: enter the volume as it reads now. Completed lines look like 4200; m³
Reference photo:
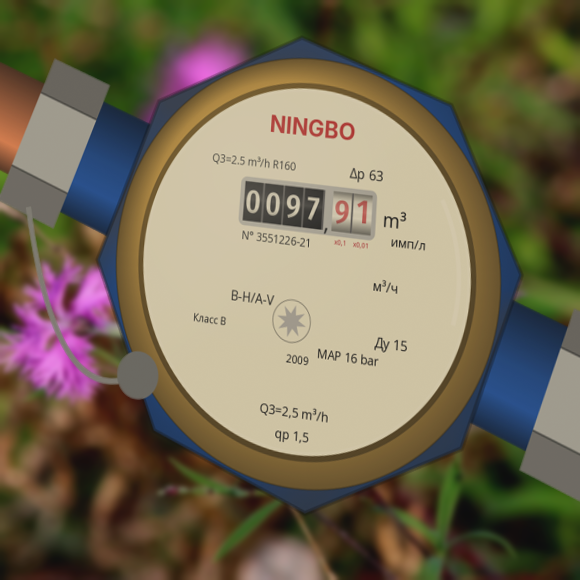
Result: 97.91; m³
